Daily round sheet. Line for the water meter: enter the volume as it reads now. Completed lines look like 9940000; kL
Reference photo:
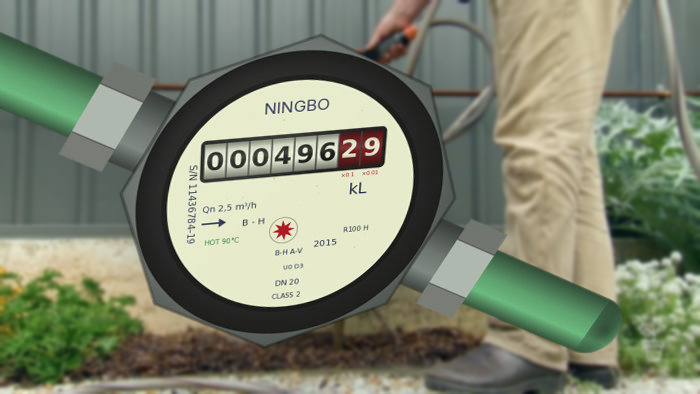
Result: 496.29; kL
